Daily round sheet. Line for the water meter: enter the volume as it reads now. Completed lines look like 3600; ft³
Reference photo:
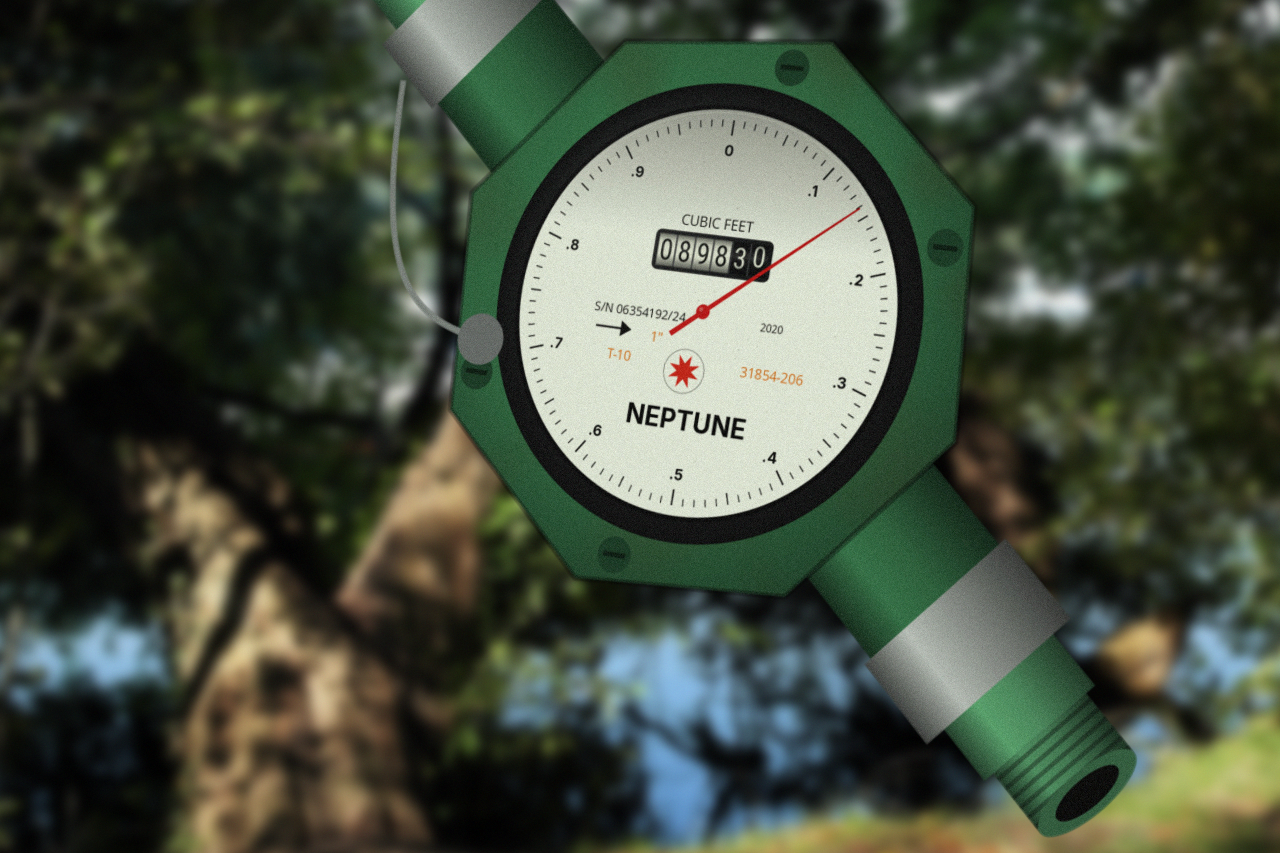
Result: 89830.14; ft³
